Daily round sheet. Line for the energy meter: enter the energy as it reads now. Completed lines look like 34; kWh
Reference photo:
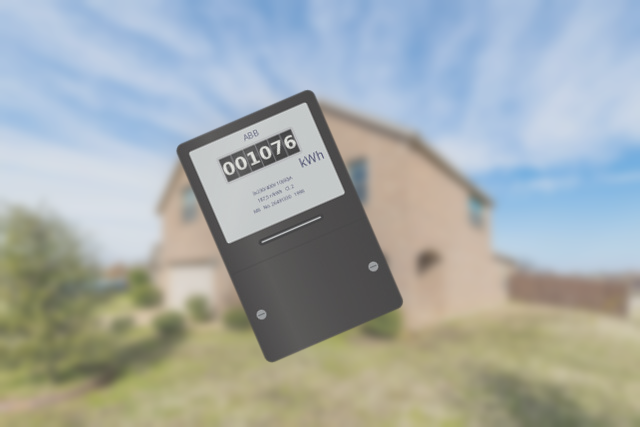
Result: 1076; kWh
